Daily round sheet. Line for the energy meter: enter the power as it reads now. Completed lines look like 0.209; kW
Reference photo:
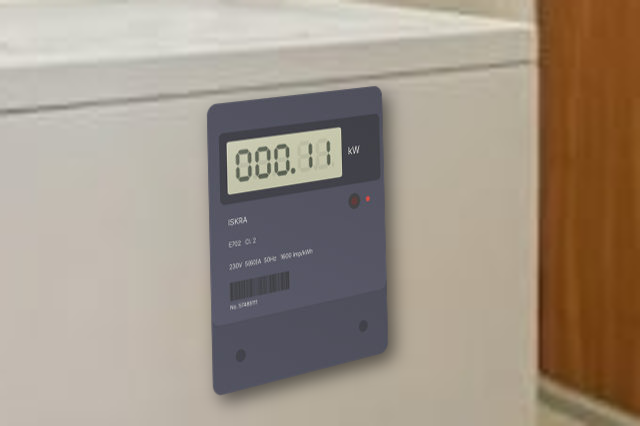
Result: 0.11; kW
